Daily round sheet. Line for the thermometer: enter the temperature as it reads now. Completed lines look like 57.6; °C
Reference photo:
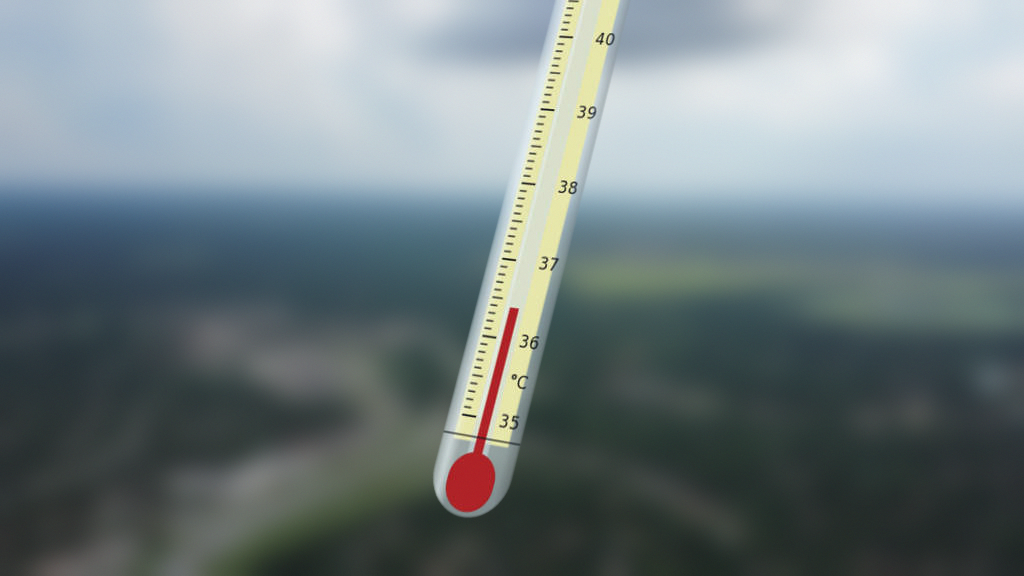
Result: 36.4; °C
